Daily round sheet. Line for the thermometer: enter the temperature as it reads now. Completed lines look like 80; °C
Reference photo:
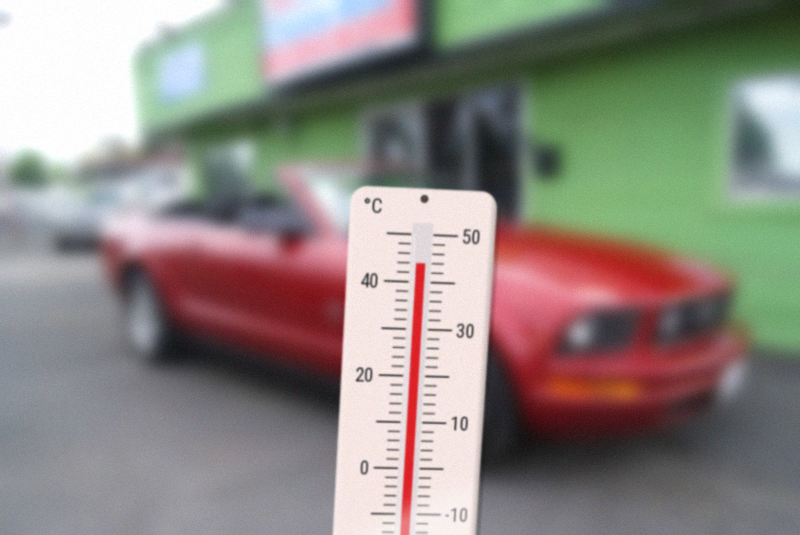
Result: 44; °C
